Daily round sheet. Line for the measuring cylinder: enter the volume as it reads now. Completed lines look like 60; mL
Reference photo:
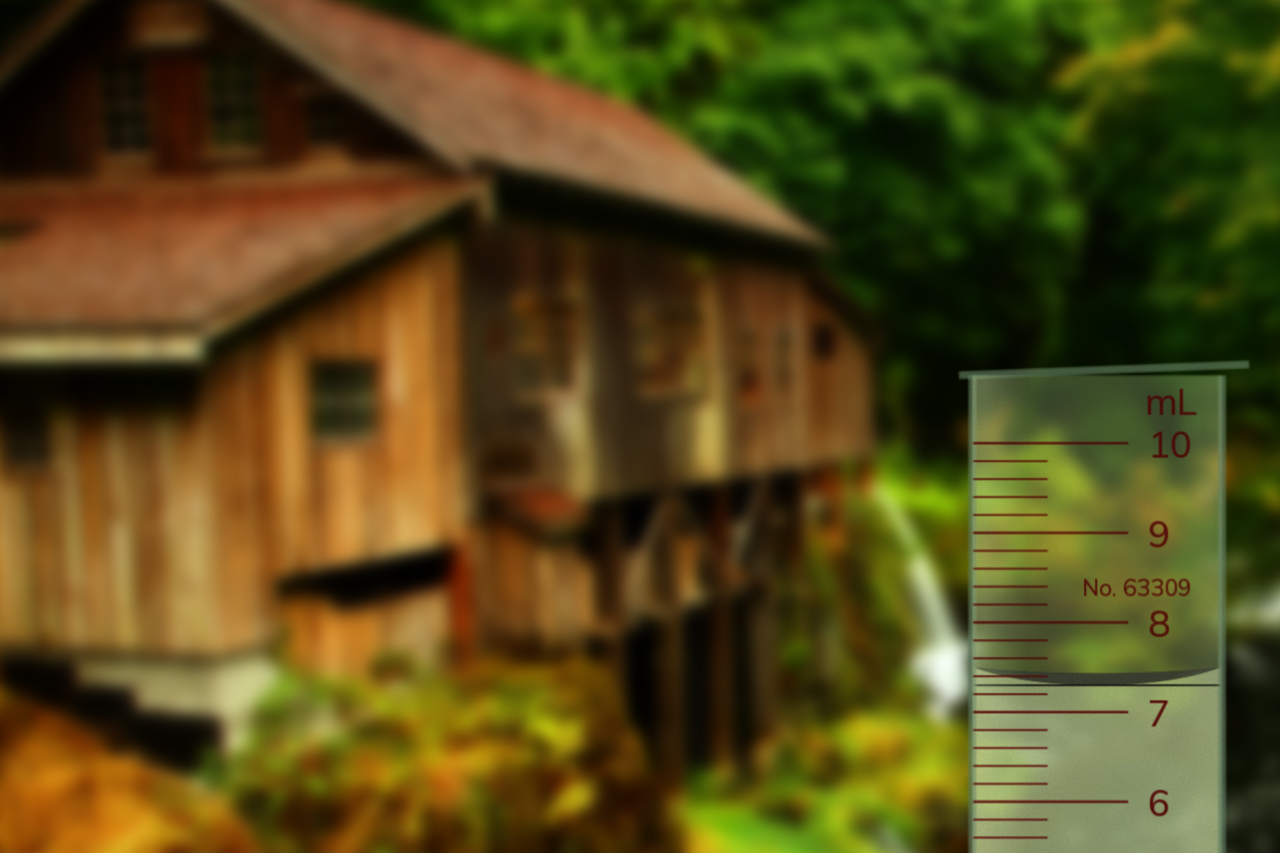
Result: 7.3; mL
